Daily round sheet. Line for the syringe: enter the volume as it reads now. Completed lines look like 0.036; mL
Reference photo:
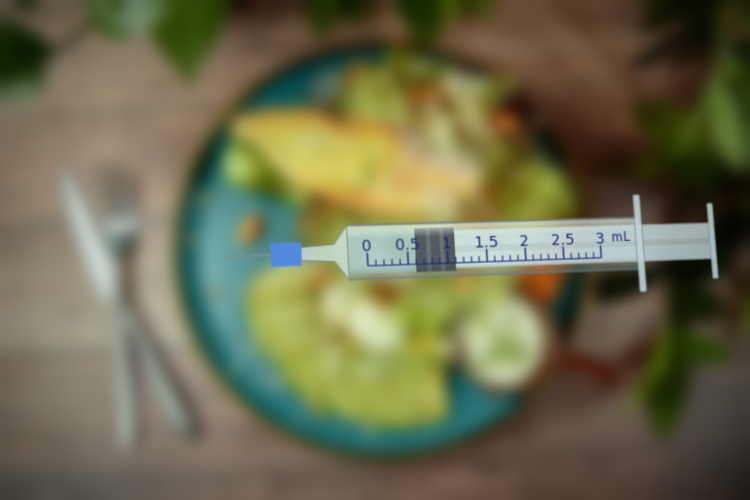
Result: 0.6; mL
